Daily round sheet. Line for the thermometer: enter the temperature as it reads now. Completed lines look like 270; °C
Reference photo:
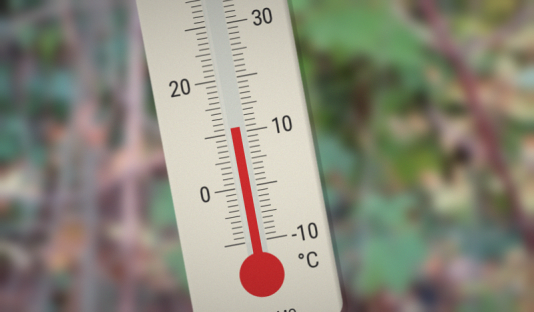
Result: 11; °C
